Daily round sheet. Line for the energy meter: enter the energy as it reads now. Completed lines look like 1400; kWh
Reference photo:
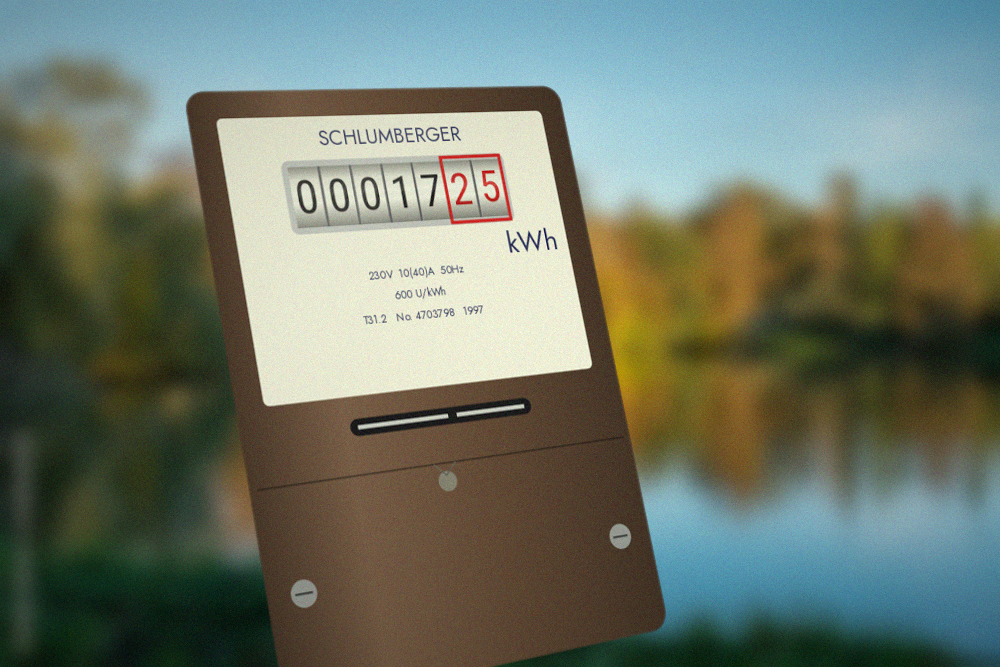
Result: 17.25; kWh
